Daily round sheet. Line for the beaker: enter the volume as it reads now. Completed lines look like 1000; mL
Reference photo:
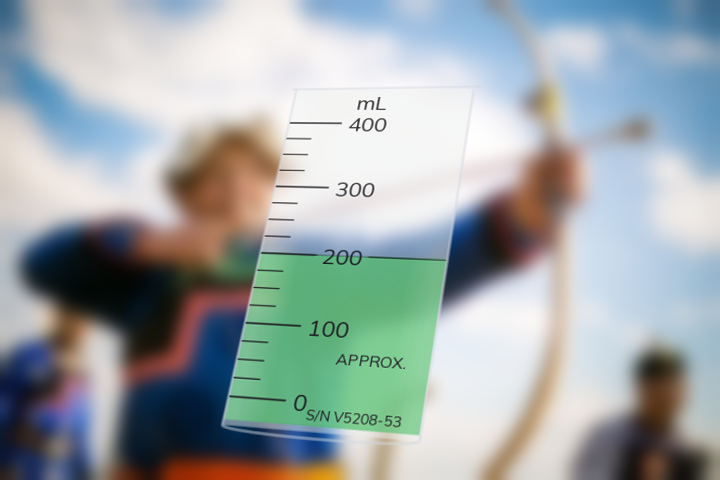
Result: 200; mL
